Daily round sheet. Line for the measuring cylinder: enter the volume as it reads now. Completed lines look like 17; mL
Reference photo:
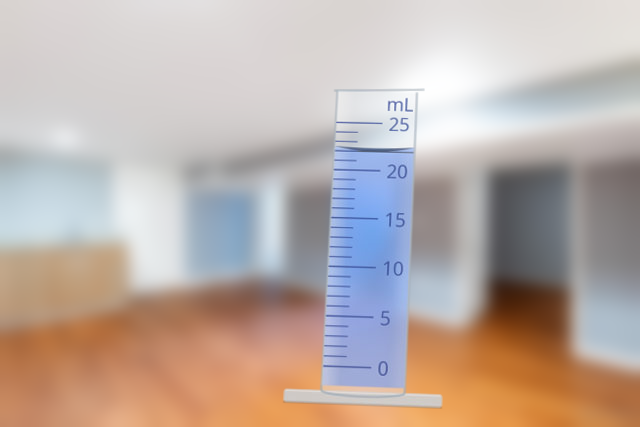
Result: 22; mL
